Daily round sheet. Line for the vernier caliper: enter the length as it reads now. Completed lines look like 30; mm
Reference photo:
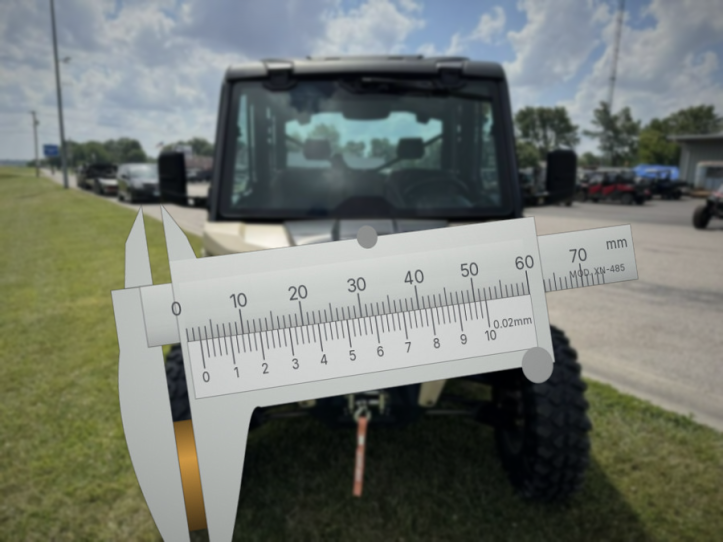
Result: 3.0; mm
